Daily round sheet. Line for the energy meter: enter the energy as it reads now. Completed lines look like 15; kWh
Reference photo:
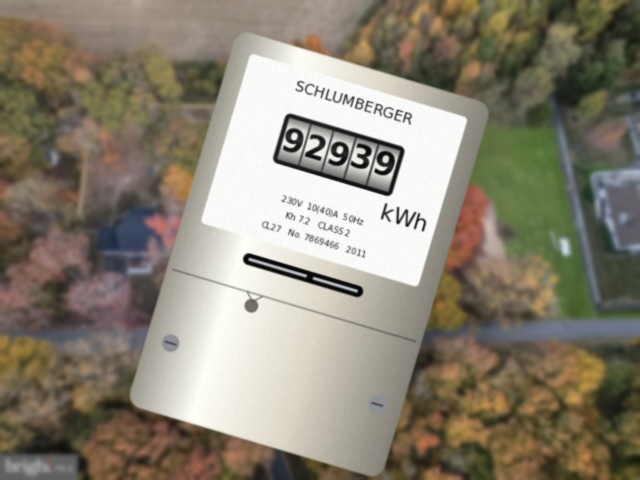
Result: 92939; kWh
